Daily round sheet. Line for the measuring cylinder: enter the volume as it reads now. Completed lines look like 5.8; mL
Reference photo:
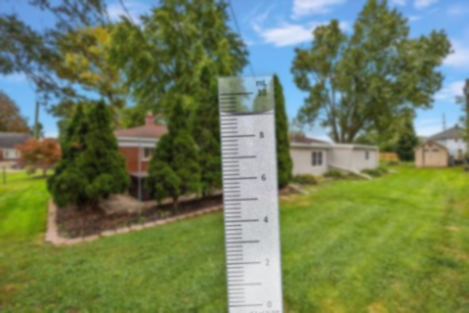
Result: 9; mL
